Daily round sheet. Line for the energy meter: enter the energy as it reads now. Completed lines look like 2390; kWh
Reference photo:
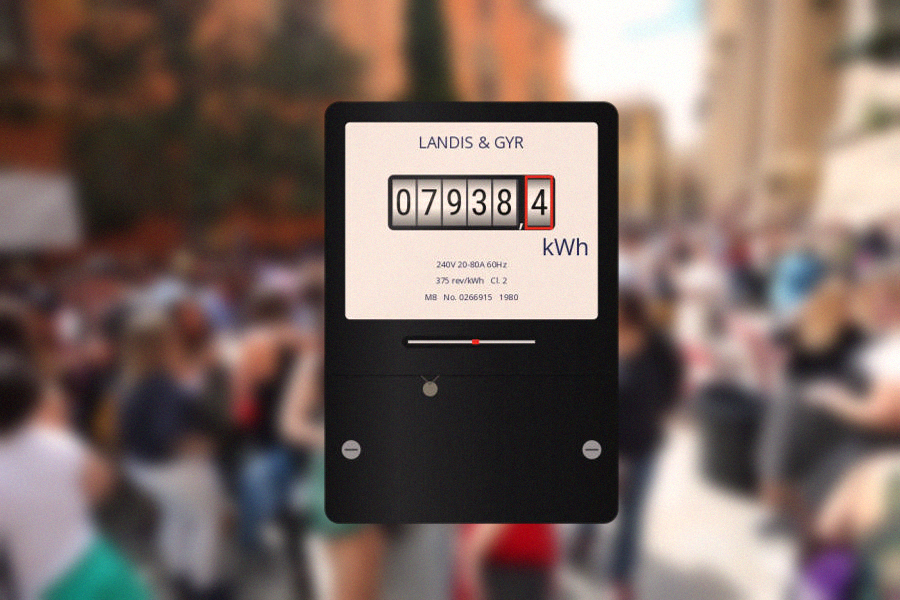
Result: 7938.4; kWh
